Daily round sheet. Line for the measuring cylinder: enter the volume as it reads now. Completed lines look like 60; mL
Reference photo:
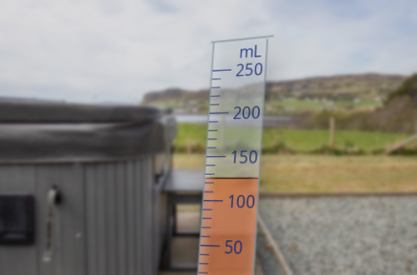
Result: 125; mL
